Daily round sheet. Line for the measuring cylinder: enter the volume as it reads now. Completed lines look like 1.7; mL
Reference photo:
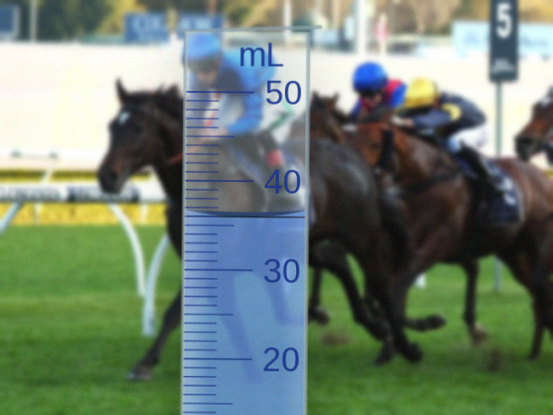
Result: 36; mL
